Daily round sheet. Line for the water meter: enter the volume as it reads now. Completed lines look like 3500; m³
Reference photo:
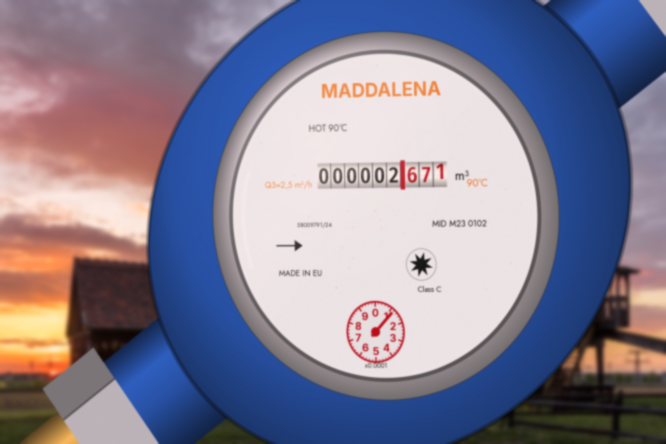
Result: 2.6711; m³
